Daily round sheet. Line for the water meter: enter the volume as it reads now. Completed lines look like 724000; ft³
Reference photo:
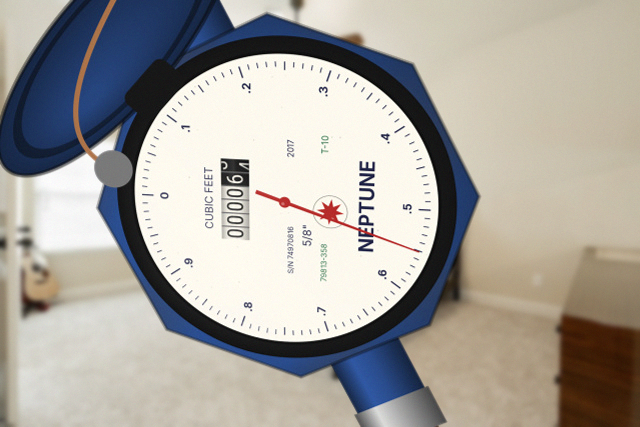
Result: 63.55; ft³
